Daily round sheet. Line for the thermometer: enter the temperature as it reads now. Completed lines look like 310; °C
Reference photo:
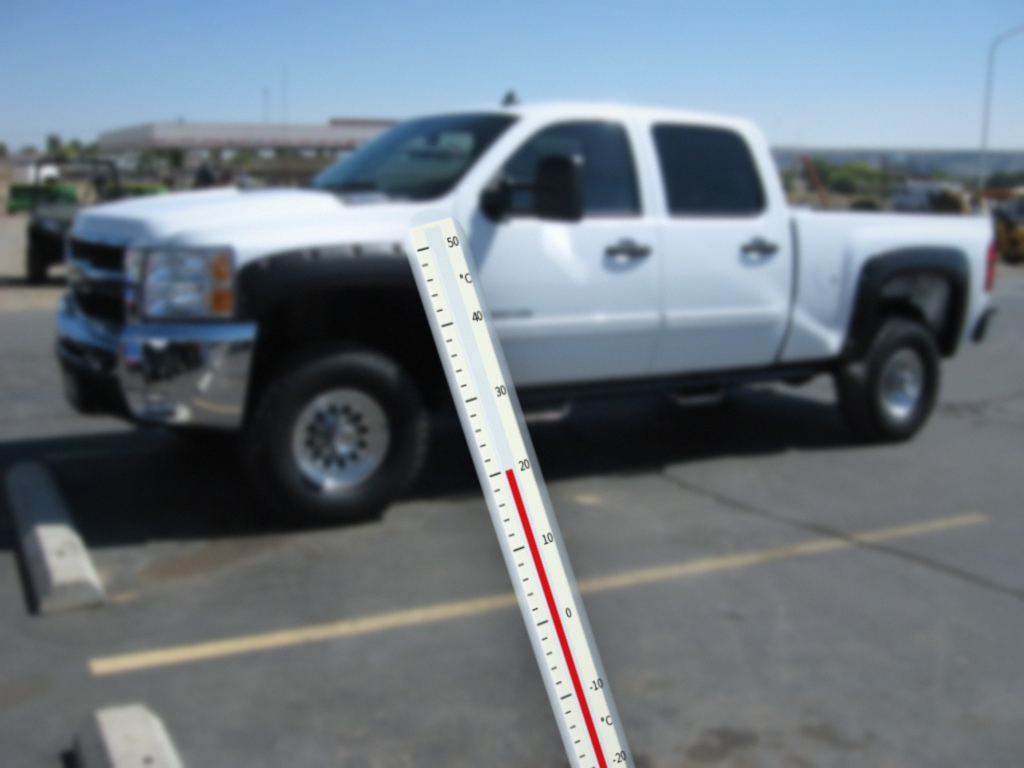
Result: 20; °C
